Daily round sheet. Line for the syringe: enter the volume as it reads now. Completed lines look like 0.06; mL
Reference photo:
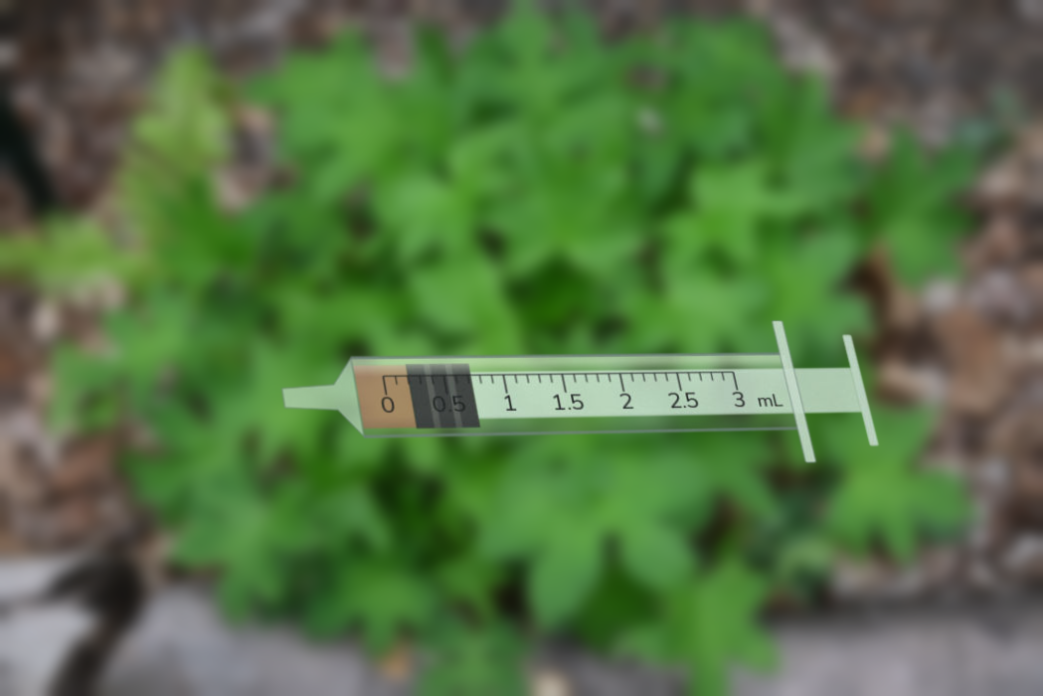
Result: 0.2; mL
